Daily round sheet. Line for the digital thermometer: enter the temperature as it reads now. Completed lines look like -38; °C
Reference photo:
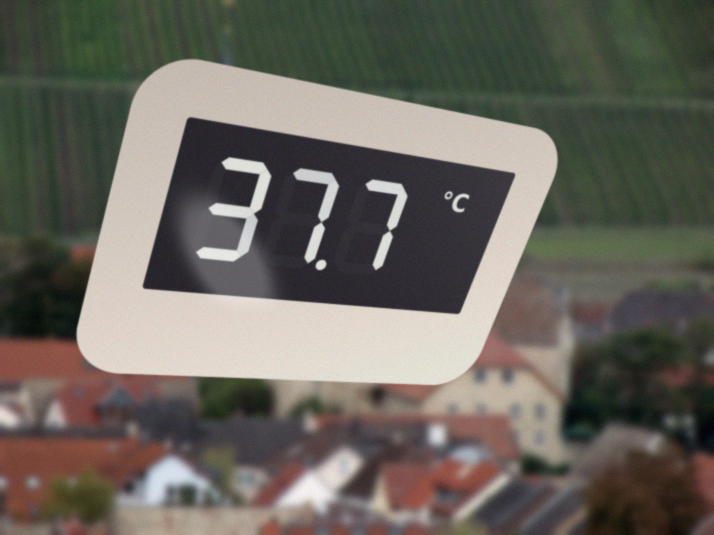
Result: 37.7; °C
